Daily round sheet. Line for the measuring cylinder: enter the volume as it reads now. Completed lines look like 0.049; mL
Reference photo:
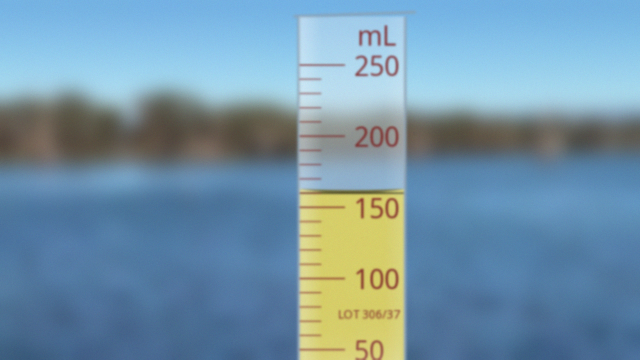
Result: 160; mL
